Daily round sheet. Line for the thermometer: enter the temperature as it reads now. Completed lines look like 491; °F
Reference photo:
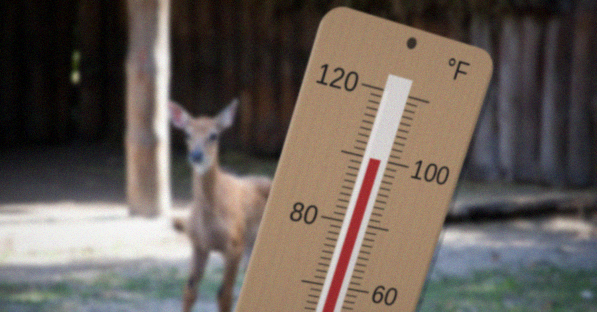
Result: 100; °F
